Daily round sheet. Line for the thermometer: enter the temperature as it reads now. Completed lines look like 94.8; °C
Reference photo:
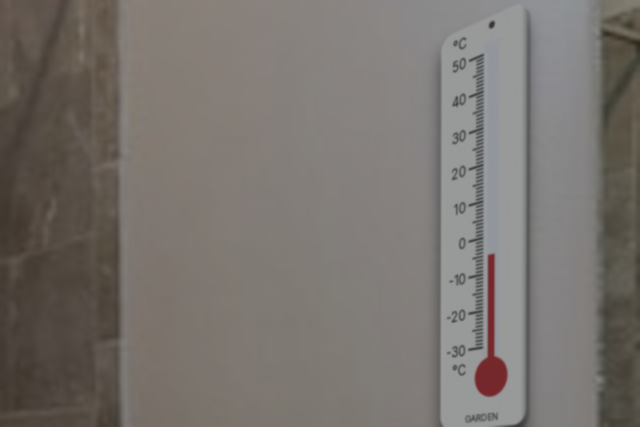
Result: -5; °C
